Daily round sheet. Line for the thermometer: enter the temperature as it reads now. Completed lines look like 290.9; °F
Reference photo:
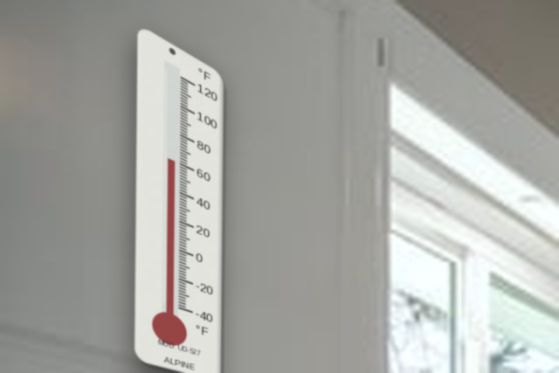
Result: 60; °F
